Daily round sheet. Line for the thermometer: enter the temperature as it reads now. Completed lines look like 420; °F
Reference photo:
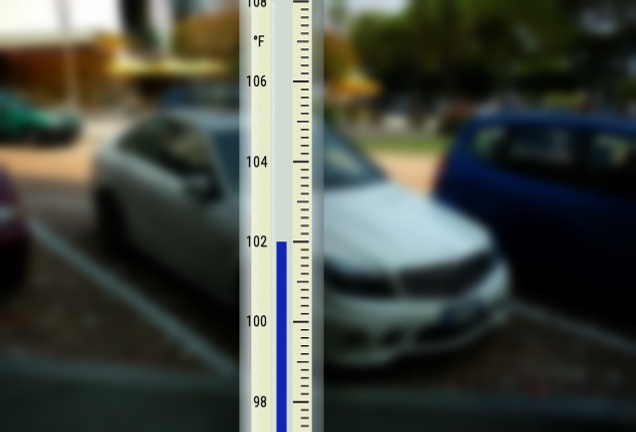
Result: 102; °F
